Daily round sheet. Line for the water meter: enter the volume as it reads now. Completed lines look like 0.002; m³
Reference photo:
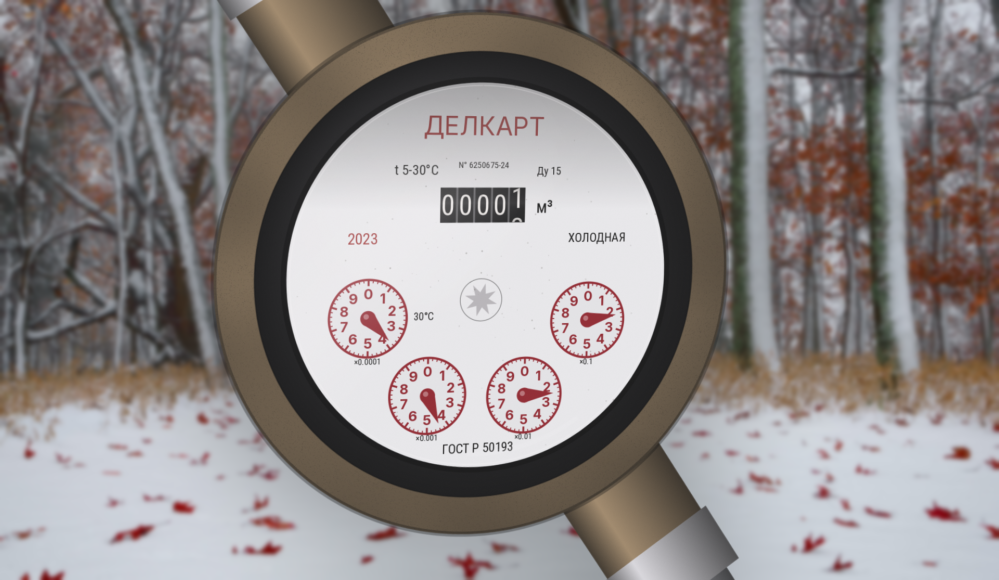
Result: 1.2243; m³
